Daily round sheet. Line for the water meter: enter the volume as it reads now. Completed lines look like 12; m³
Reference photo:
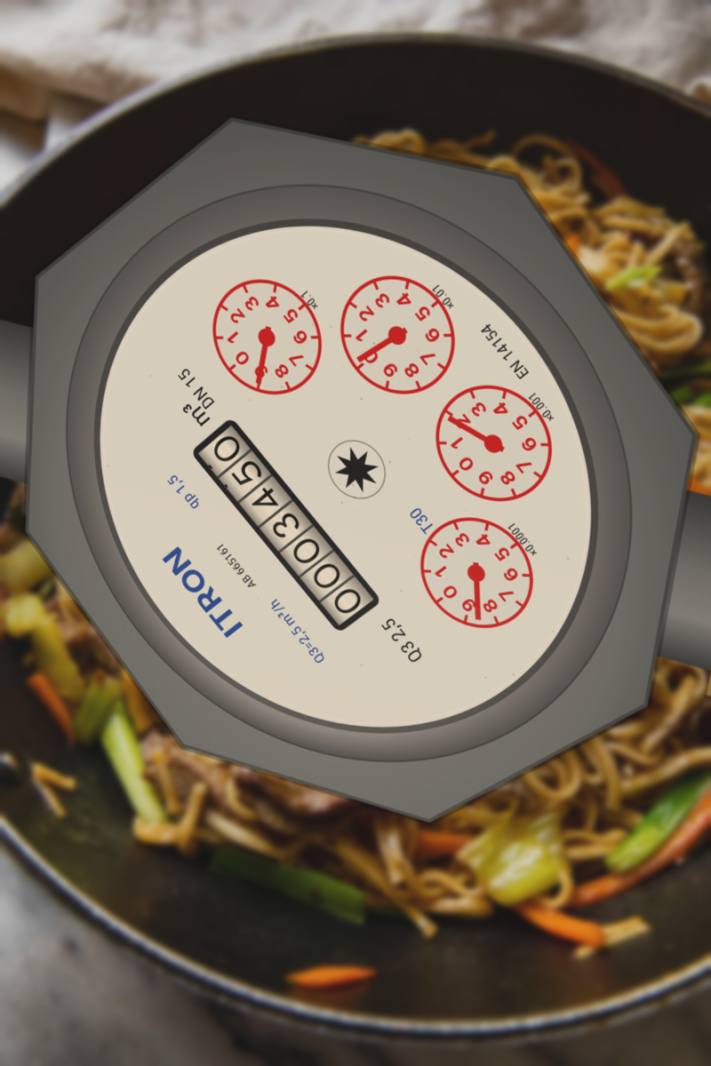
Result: 3449.9018; m³
